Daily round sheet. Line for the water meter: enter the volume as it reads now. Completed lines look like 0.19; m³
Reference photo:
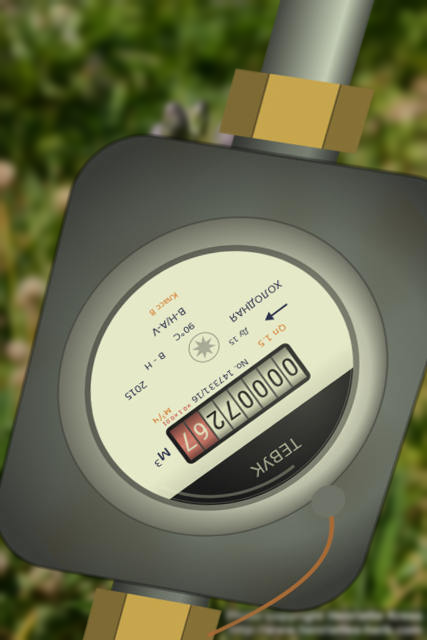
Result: 72.67; m³
